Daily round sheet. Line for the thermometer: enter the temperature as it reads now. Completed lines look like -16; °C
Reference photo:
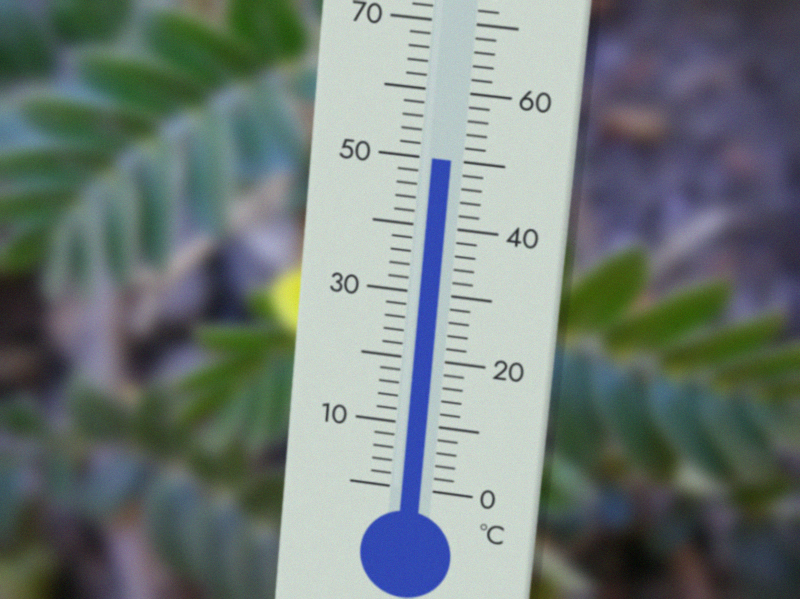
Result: 50; °C
